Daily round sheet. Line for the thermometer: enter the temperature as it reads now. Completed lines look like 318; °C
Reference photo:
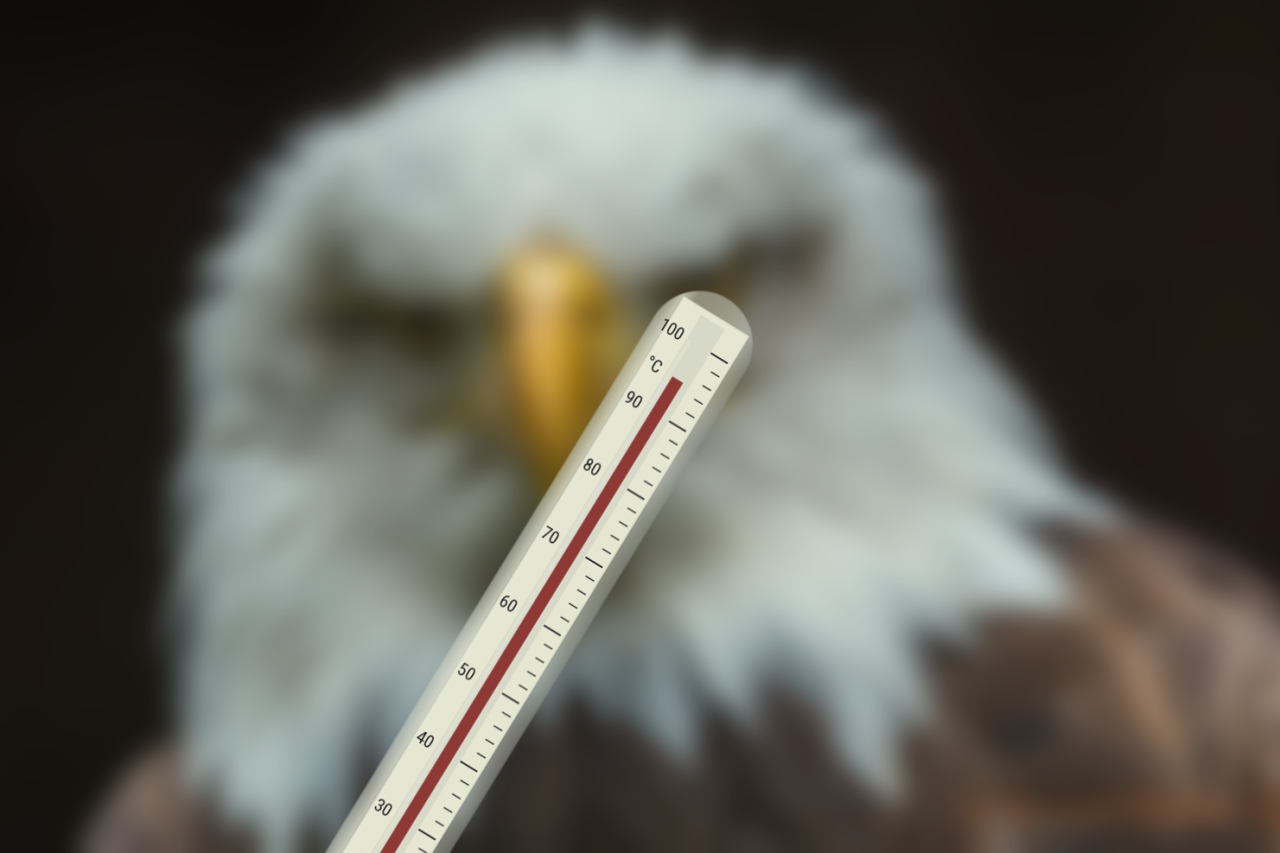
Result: 95; °C
